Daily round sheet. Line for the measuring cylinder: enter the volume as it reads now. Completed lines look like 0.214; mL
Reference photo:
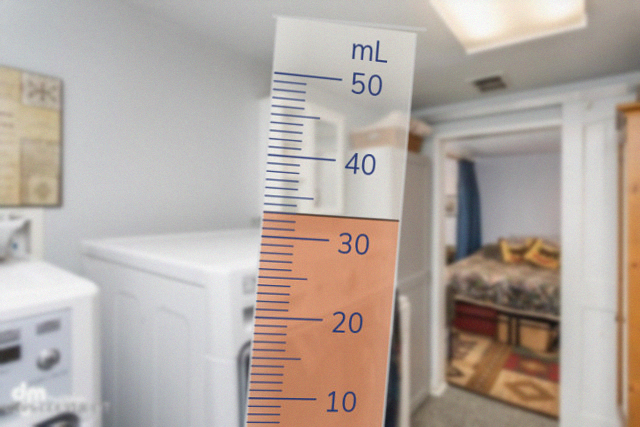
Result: 33; mL
